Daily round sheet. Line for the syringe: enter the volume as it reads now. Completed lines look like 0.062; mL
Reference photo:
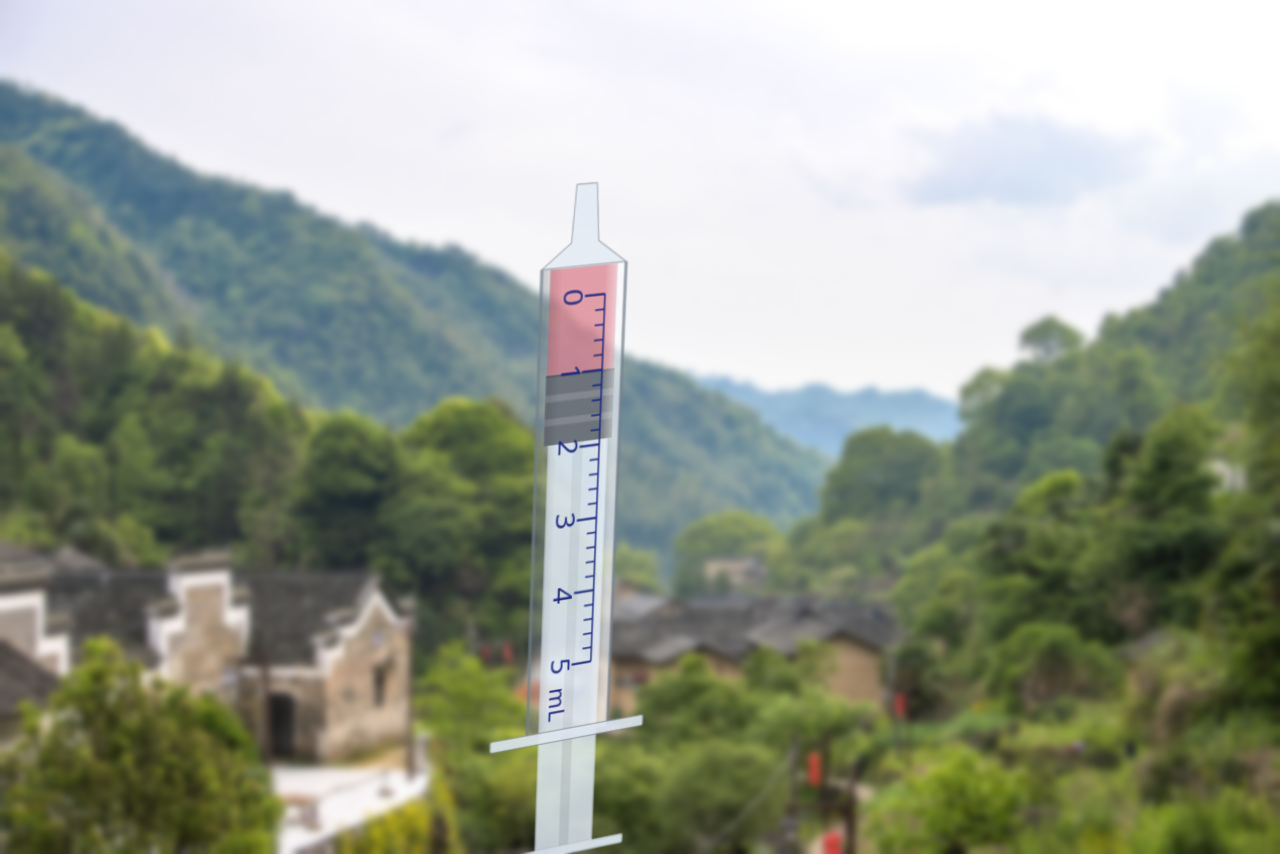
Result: 1; mL
